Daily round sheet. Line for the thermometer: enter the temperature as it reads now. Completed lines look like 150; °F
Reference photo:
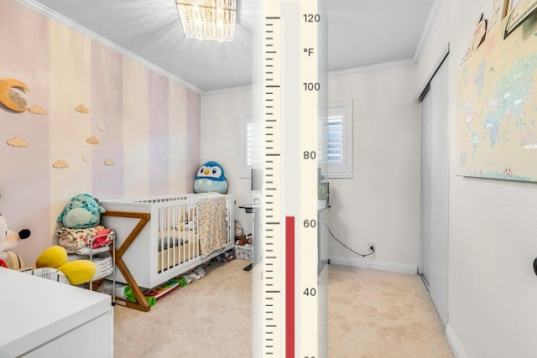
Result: 62; °F
